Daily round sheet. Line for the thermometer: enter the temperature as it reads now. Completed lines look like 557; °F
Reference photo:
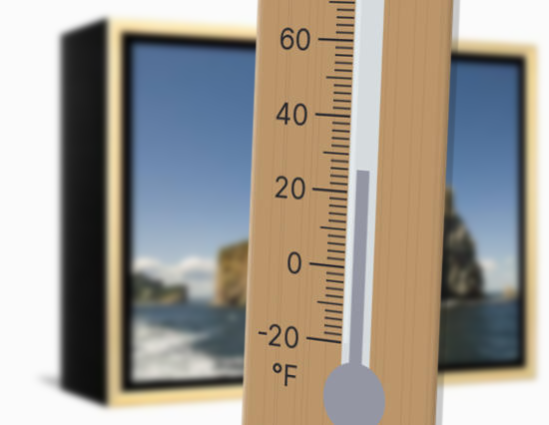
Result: 26; °F
